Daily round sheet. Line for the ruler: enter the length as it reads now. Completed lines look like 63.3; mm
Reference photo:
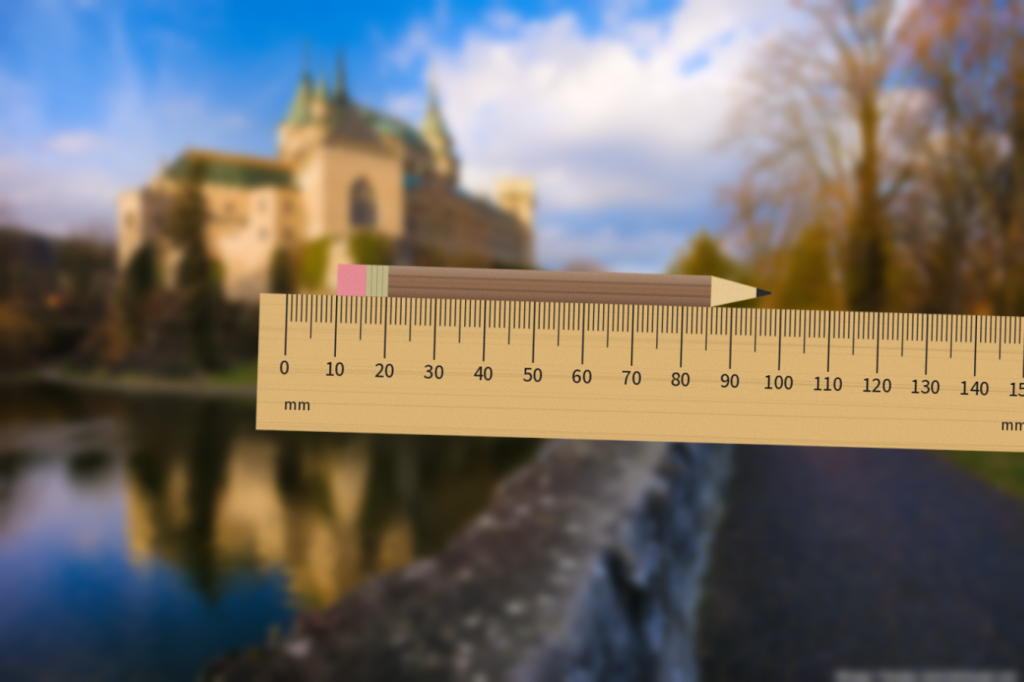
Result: 88; mm
